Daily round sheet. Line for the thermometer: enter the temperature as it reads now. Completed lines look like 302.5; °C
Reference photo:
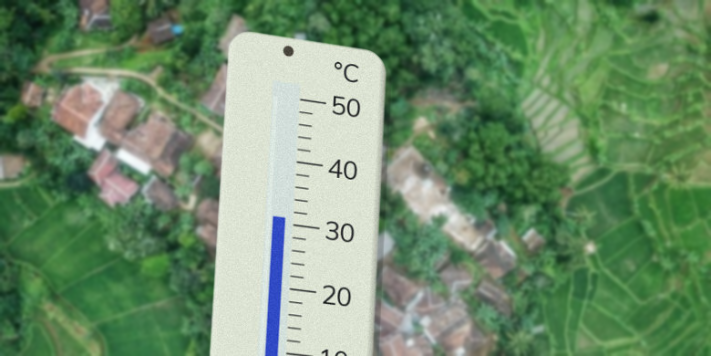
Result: 31; °C
